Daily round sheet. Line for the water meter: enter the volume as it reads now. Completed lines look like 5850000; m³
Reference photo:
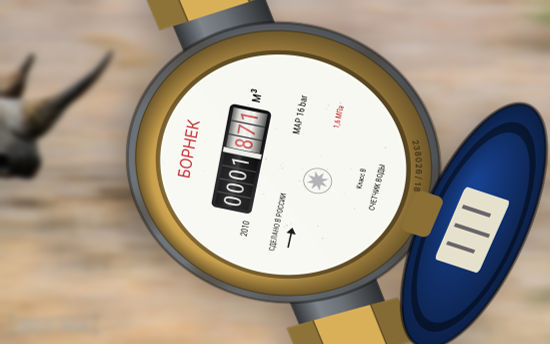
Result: 1.871; m³
